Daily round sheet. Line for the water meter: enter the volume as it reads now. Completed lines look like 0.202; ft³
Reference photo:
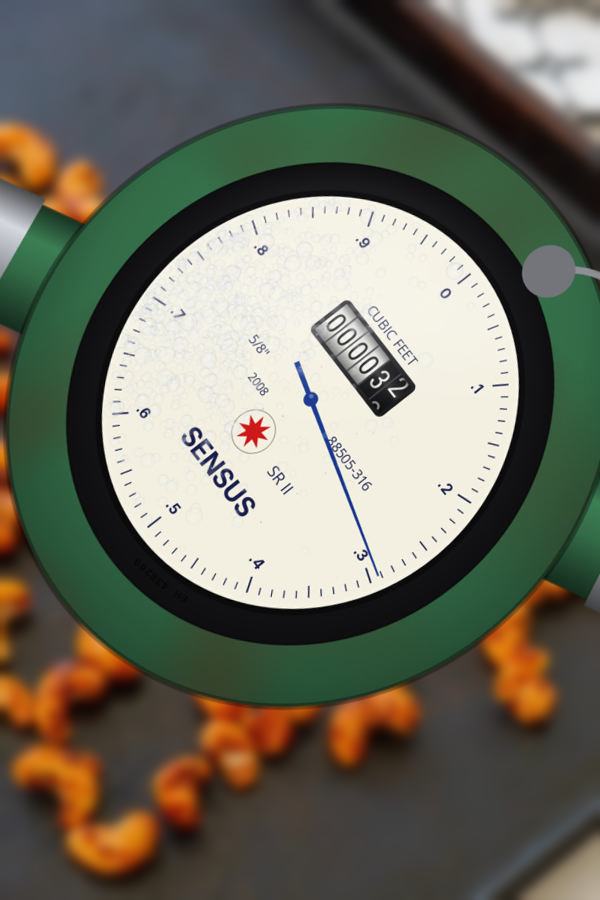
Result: 32.29; ft³
